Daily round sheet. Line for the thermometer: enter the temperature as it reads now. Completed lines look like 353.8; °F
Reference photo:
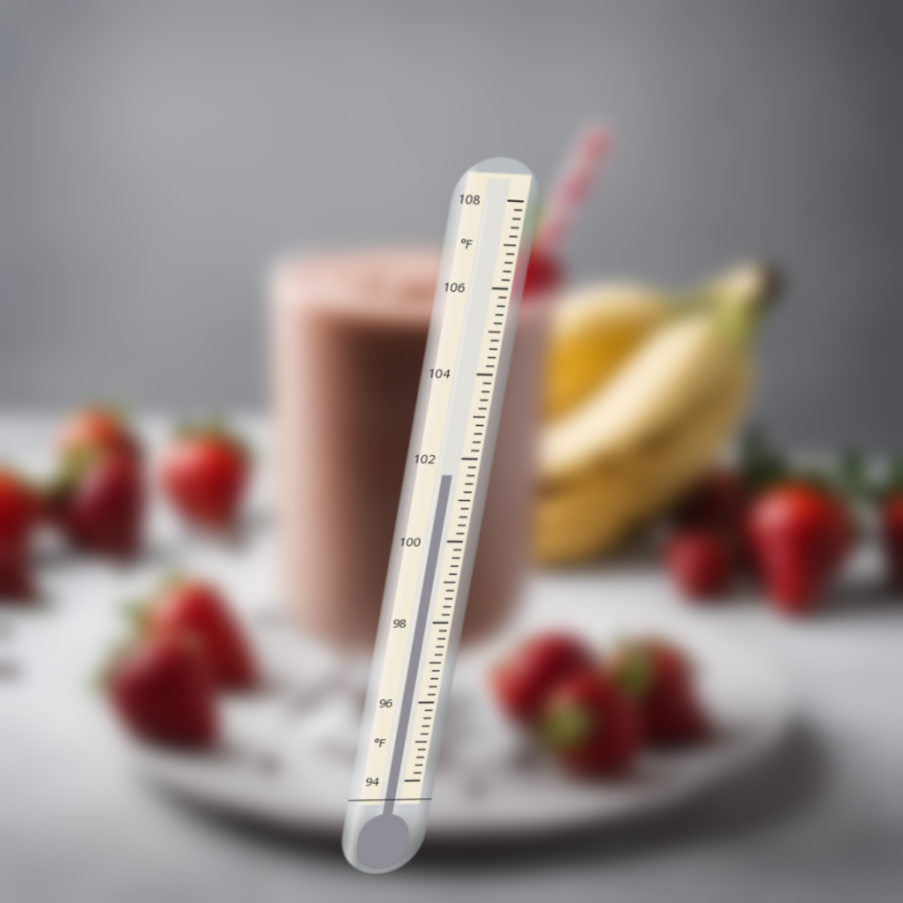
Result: 101.6; °F
